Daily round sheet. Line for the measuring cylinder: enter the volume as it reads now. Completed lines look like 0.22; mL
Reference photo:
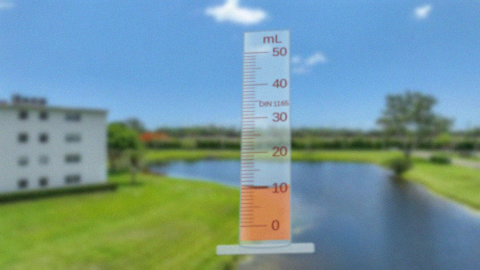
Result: 10; mL
